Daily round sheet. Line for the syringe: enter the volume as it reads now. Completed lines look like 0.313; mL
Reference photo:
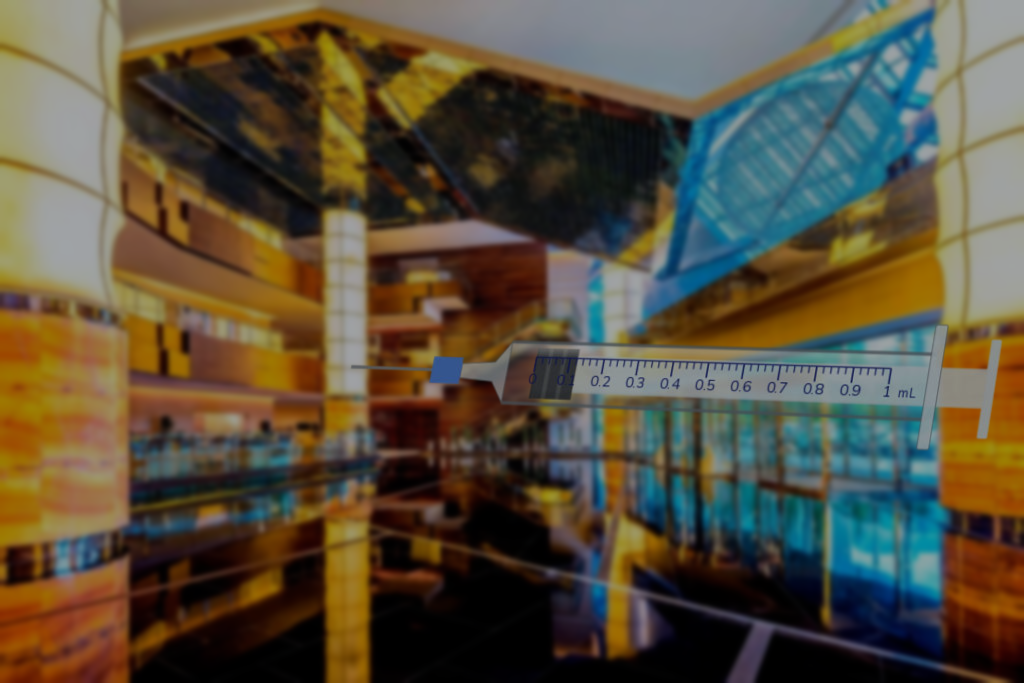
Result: 0; mL
